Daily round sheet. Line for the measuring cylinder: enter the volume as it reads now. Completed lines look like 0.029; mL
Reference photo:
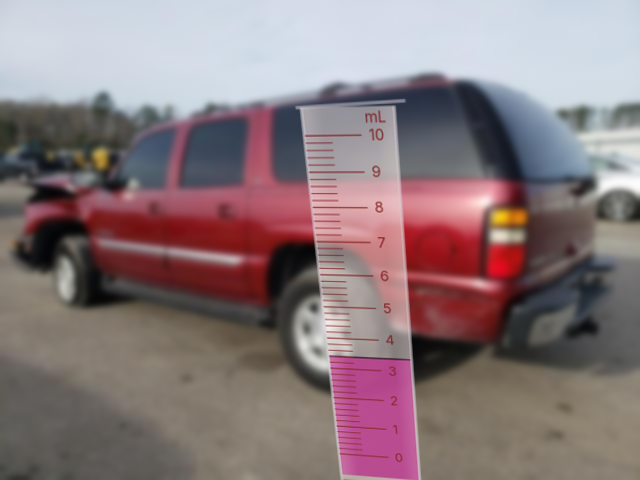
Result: 3.4; mL
